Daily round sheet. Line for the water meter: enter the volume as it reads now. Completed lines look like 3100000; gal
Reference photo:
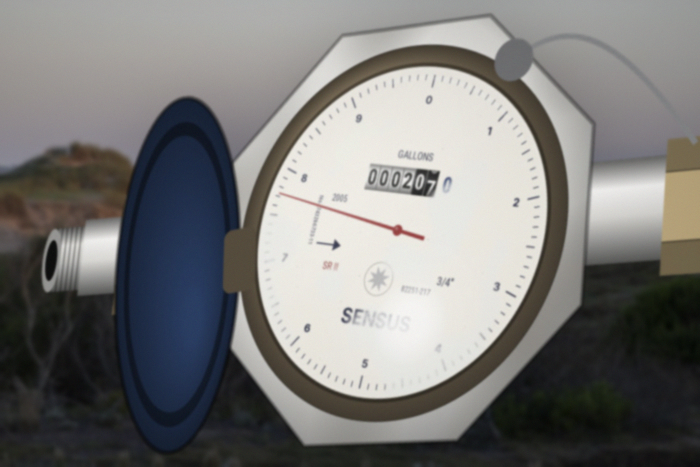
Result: 2067.7; gal
